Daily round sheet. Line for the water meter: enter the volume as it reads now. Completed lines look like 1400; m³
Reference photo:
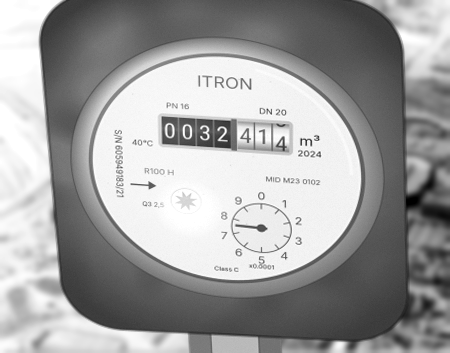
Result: 32.4137; m³
